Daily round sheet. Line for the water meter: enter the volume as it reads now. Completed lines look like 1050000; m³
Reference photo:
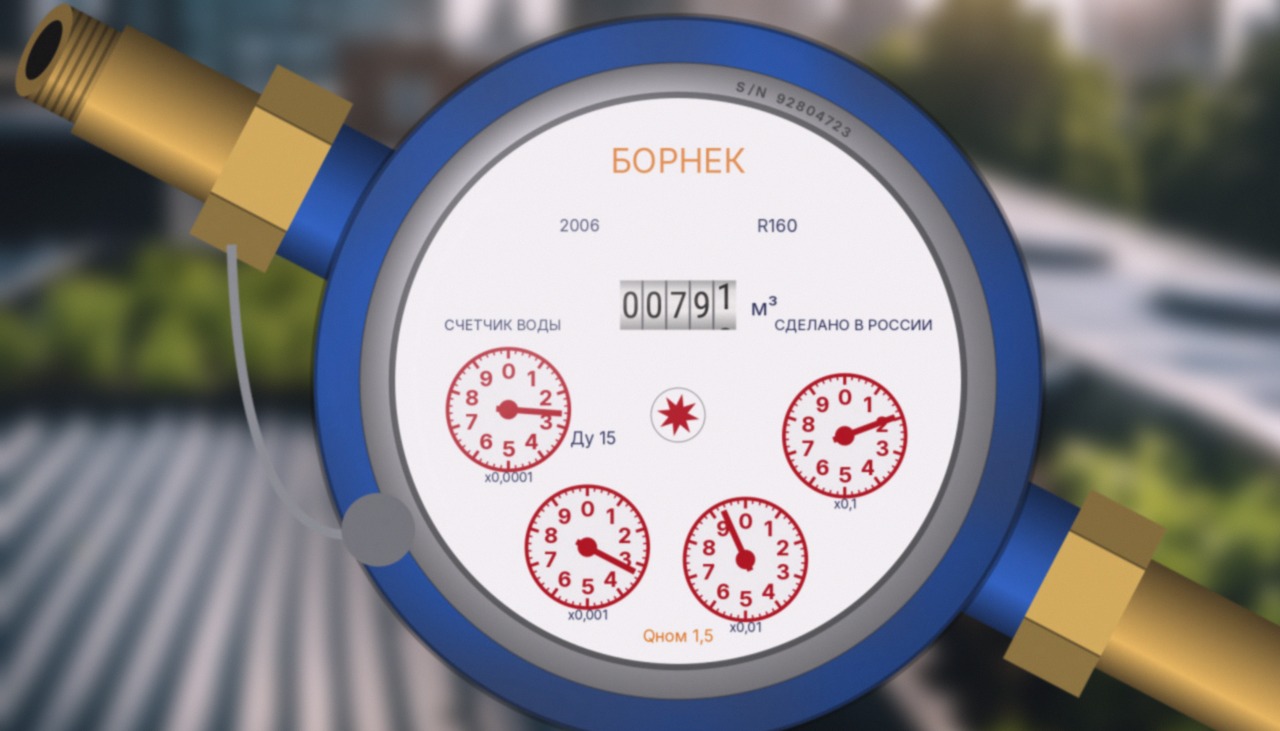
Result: 791.1932; m³
